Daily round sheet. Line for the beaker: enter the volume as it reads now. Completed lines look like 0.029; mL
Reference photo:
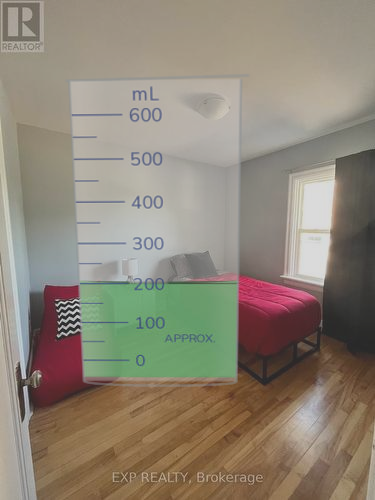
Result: 200; mL
